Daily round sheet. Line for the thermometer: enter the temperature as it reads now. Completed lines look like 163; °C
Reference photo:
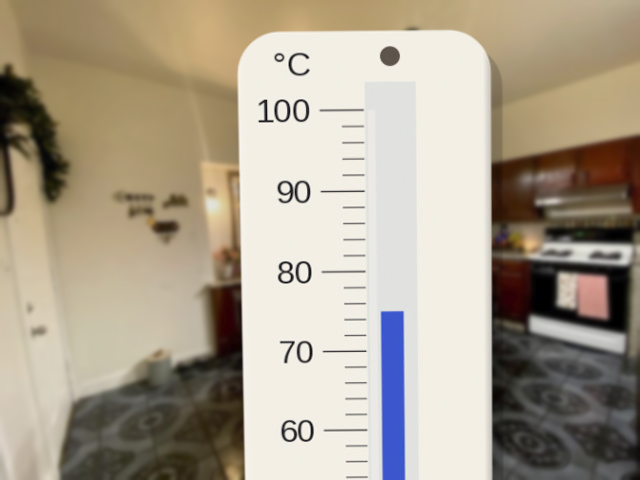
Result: 75; °C
